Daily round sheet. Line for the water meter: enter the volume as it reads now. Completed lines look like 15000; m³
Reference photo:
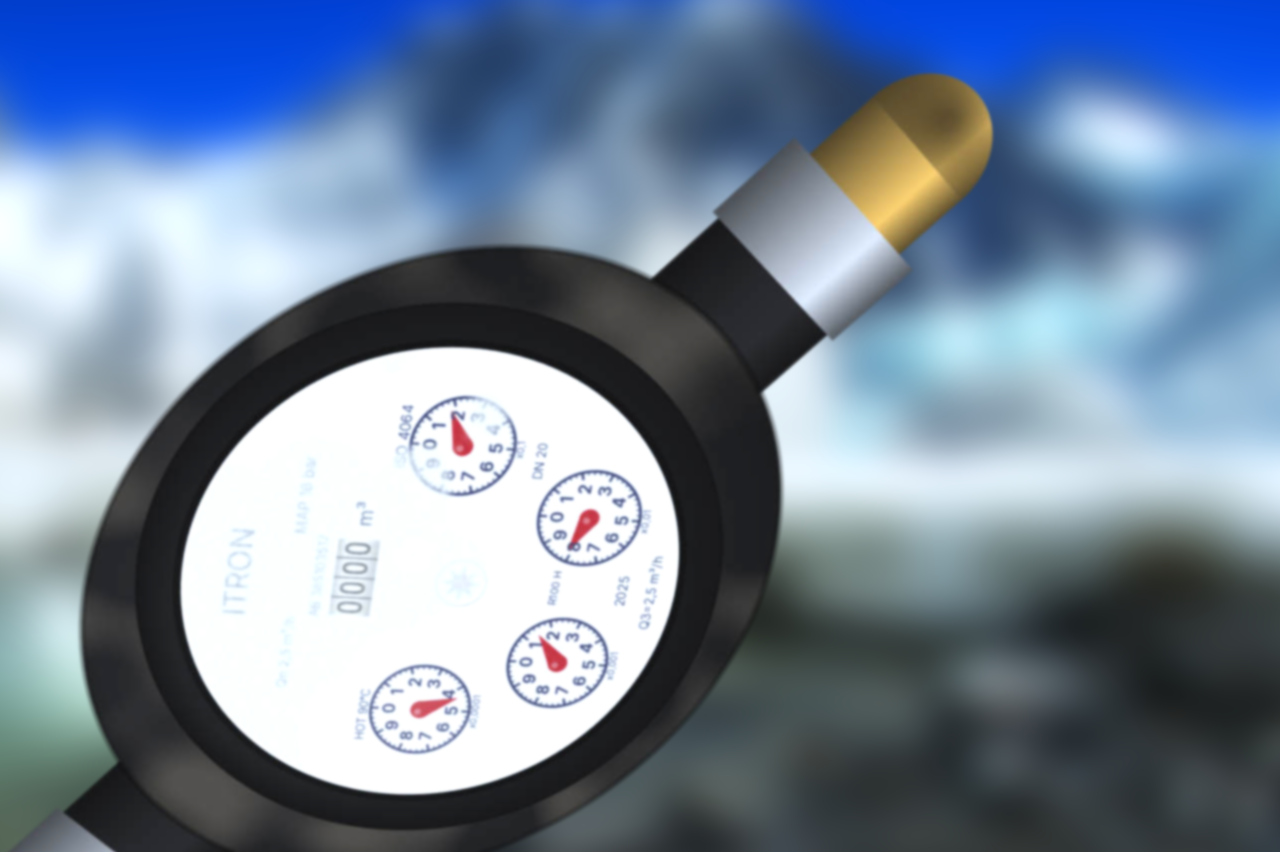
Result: 0.1814; m³
